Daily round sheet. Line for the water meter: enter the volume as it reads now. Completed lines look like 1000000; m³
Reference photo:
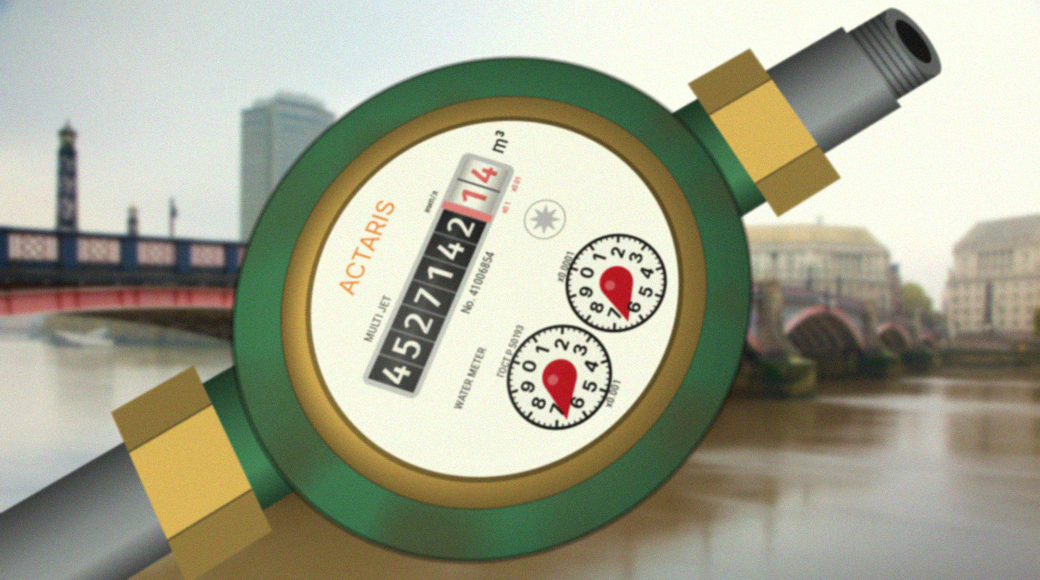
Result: 4527142.1466; m³
